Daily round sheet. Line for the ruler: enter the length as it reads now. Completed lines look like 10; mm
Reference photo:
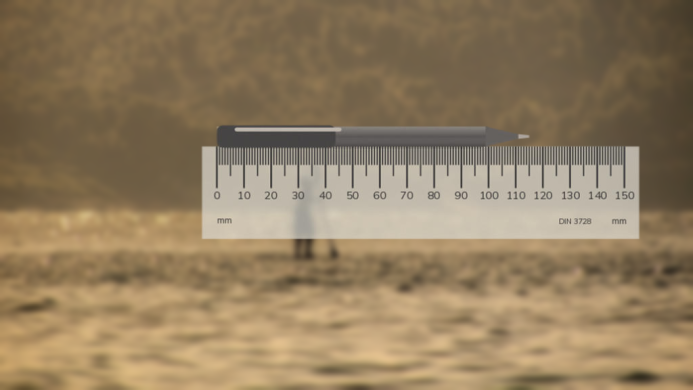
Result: 115; mm
